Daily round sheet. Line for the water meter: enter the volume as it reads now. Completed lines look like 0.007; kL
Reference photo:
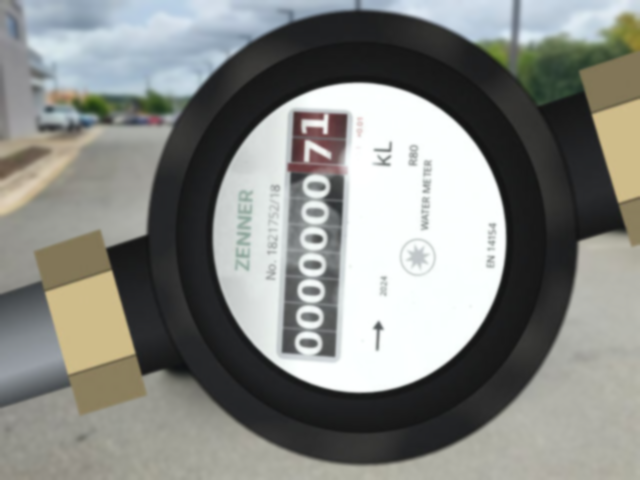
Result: 0.71; kL
